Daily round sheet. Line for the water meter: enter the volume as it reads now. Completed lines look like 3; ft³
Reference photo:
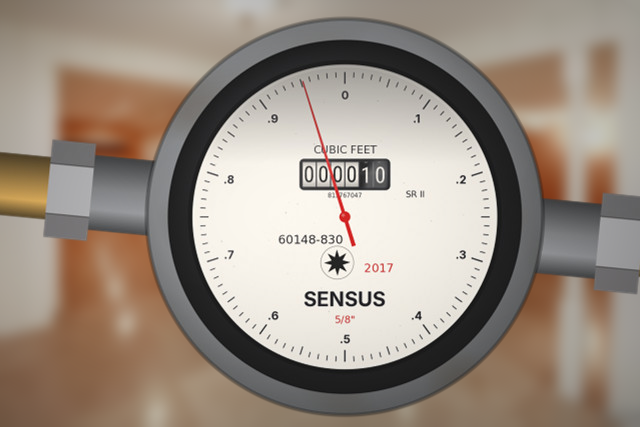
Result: 9.95; ft³
